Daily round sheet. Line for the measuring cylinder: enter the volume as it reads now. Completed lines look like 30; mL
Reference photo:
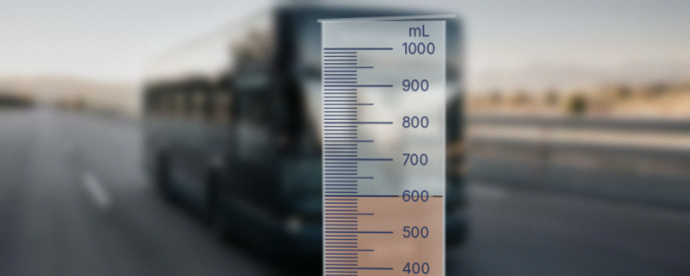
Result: 600; mL
